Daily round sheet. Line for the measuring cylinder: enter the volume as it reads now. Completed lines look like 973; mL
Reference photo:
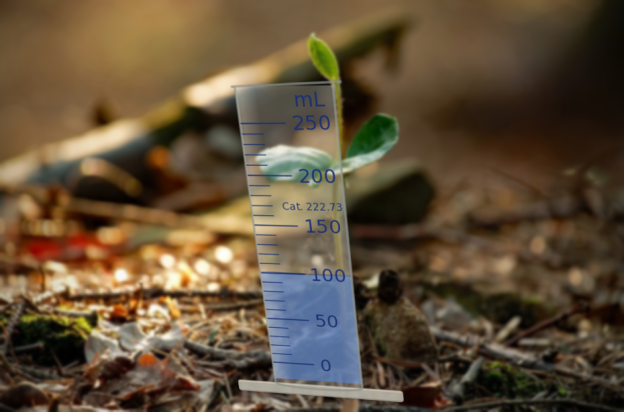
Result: 100; mL
